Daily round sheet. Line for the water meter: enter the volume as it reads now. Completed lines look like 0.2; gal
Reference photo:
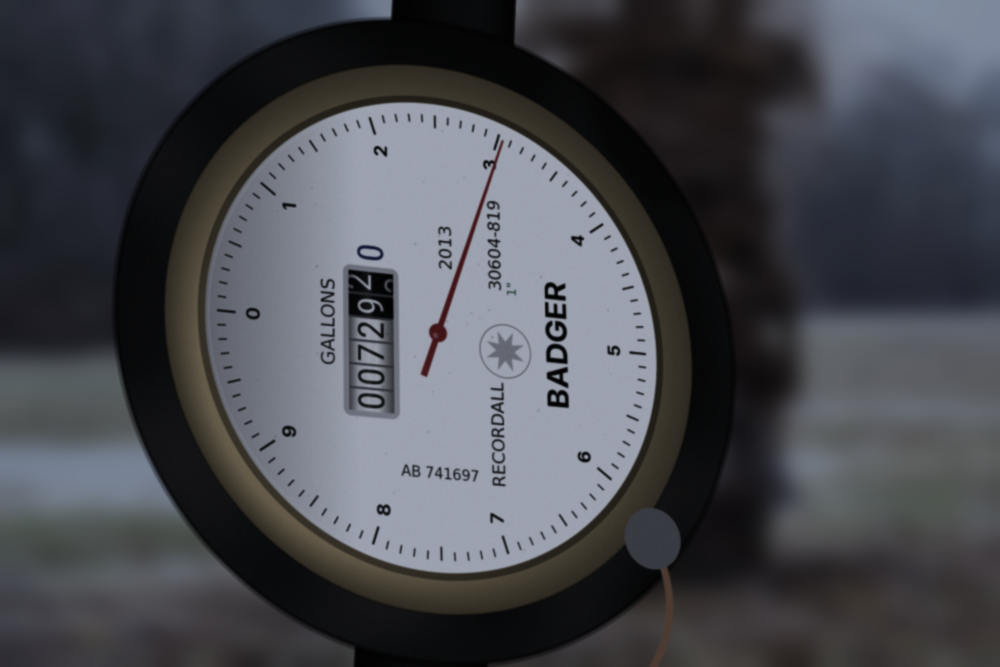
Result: 72923.0; gal
